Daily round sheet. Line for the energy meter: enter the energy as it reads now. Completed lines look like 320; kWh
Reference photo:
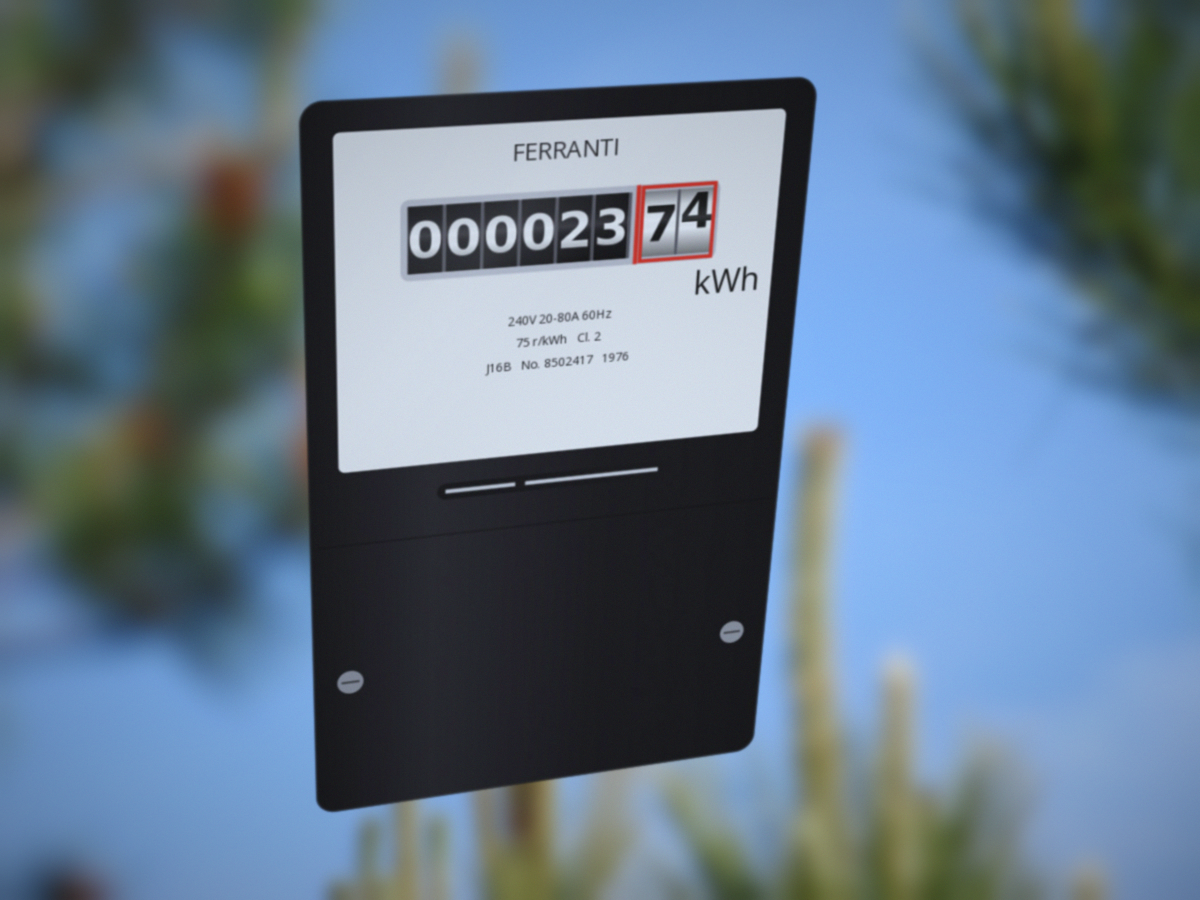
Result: 23.74; kWh
